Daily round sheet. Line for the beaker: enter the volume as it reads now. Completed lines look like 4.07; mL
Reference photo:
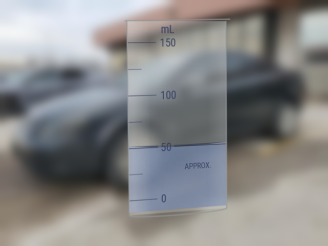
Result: 50; mL
